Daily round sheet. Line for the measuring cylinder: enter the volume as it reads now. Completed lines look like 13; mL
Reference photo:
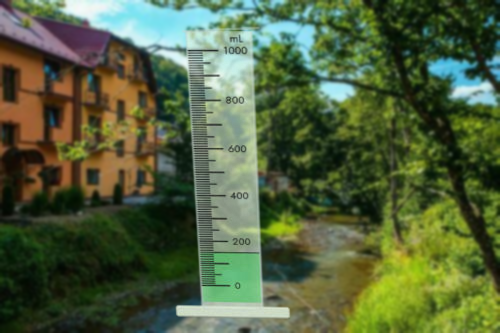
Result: 150; mL
